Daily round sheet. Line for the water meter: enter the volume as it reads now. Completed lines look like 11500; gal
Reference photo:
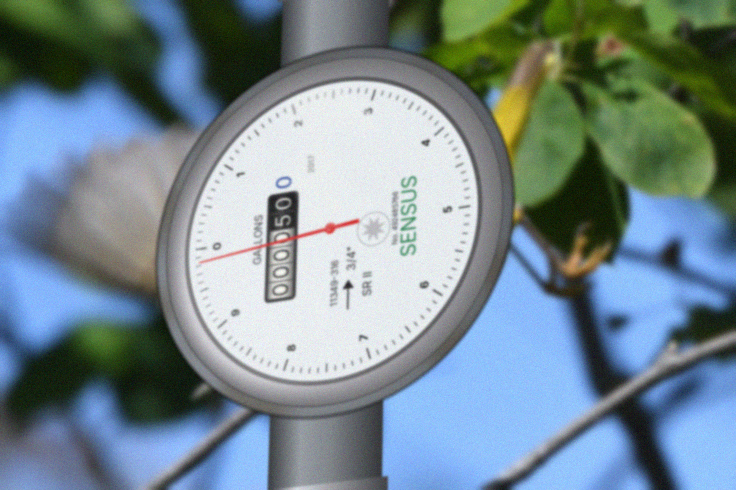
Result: 499.8; gal
